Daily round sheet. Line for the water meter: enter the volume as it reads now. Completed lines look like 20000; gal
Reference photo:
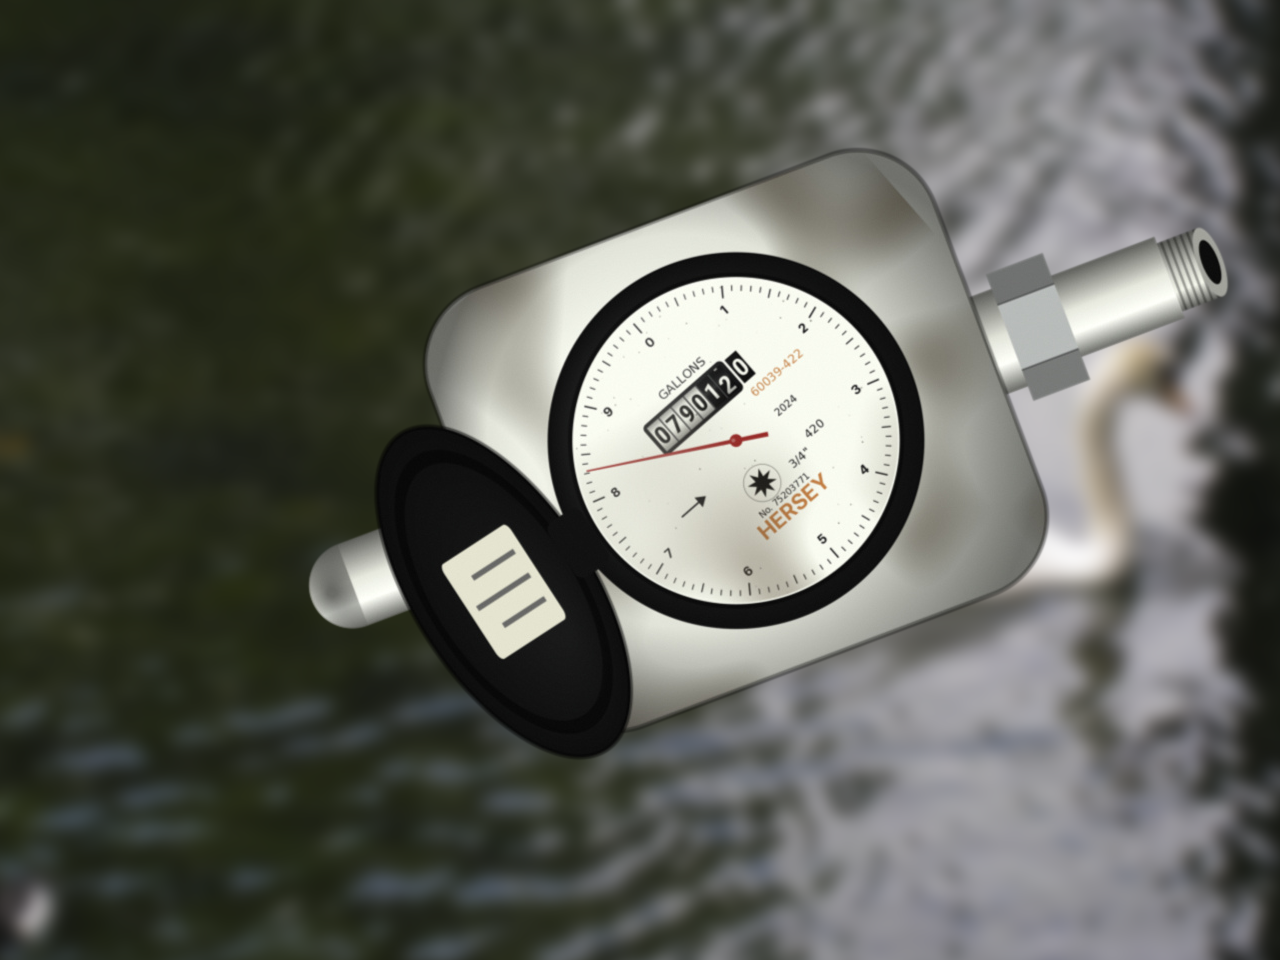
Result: 790118.3; gal
